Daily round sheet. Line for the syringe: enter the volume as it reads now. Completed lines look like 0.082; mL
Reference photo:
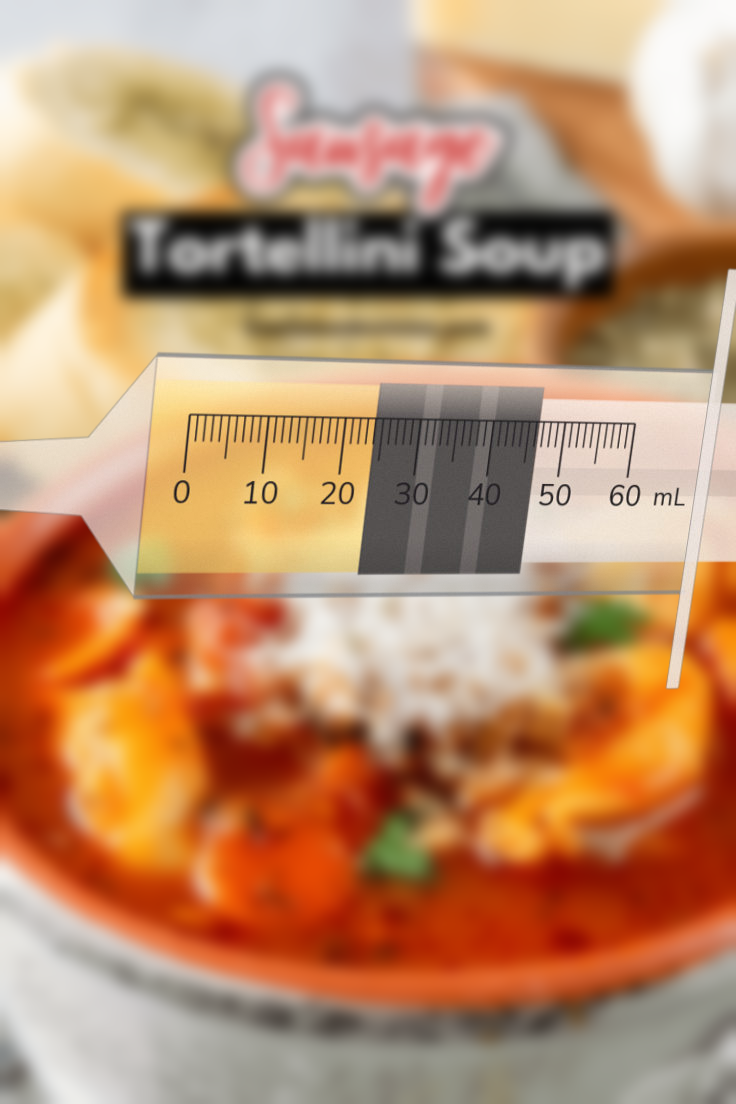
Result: 24; mL
